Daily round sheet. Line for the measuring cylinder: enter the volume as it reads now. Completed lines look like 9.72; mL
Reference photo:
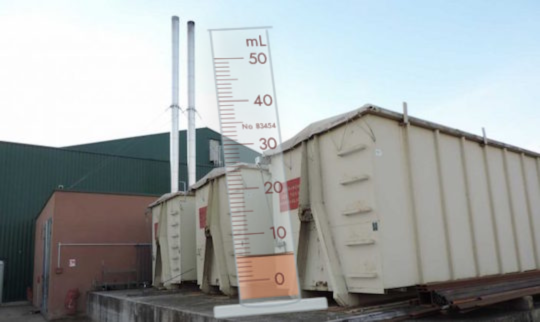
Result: 5; mL
